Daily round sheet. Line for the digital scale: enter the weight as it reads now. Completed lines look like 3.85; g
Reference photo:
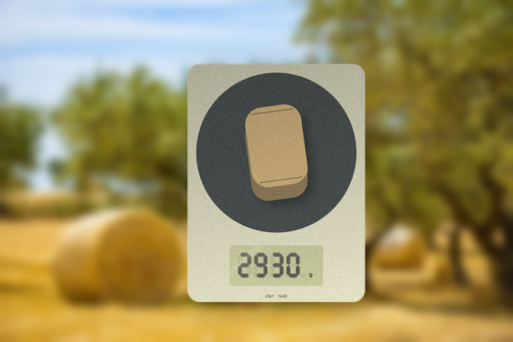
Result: 2930; g
